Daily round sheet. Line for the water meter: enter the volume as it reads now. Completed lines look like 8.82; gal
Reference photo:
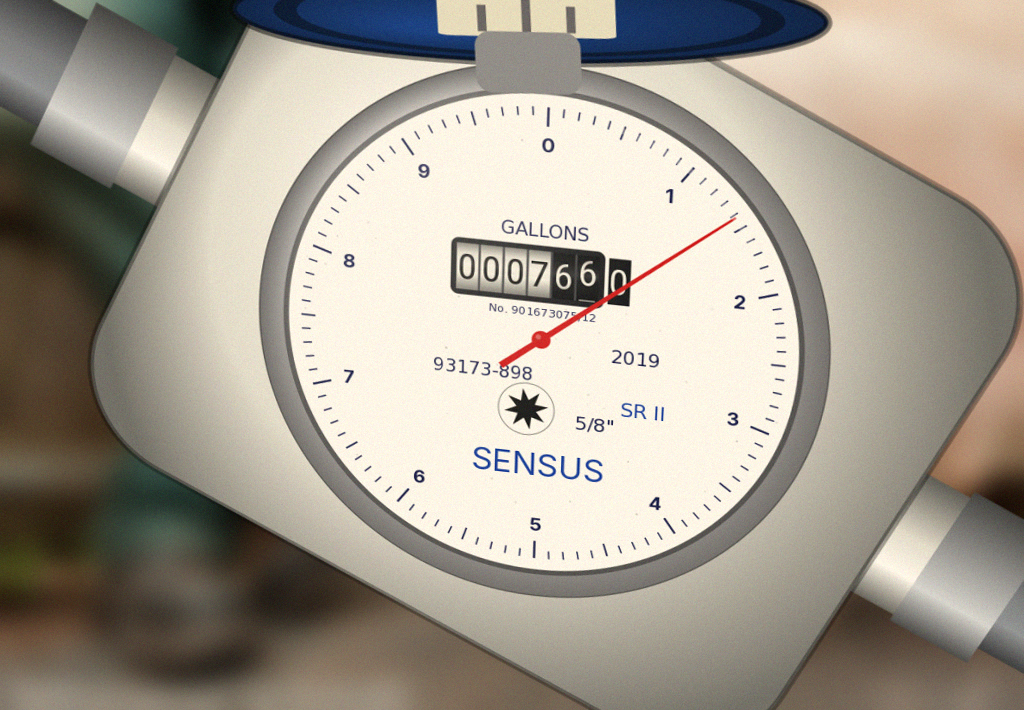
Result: 7661.4; gal
